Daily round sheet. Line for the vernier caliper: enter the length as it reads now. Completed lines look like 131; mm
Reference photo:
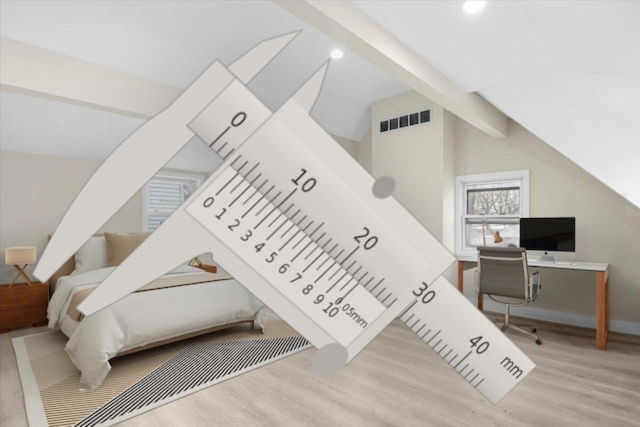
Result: 4.2; mm
